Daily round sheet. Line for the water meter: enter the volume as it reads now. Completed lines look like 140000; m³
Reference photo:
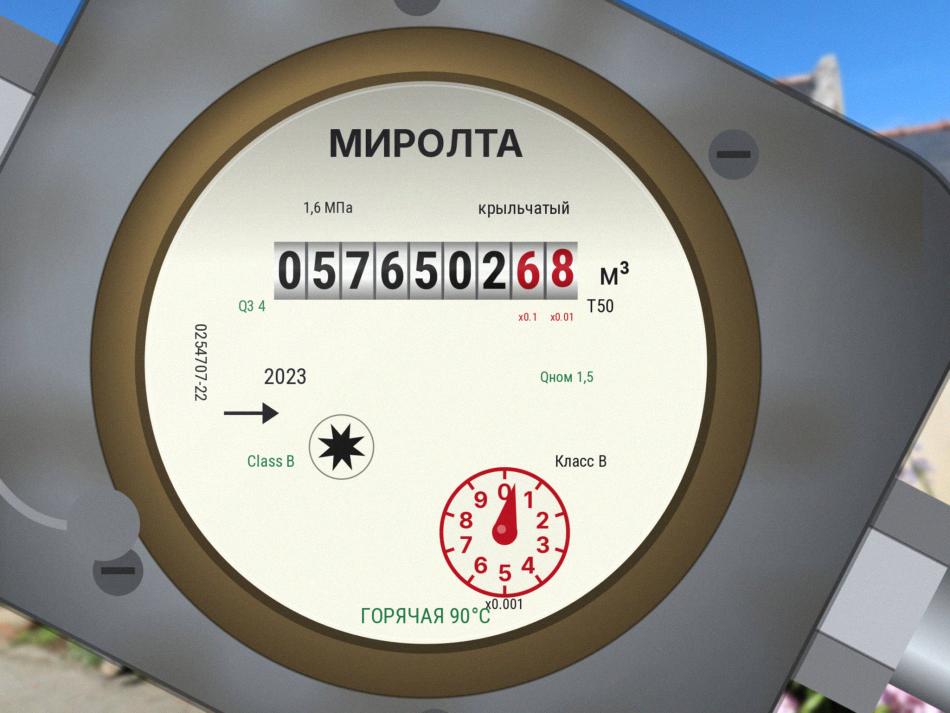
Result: 576502.680; m³
